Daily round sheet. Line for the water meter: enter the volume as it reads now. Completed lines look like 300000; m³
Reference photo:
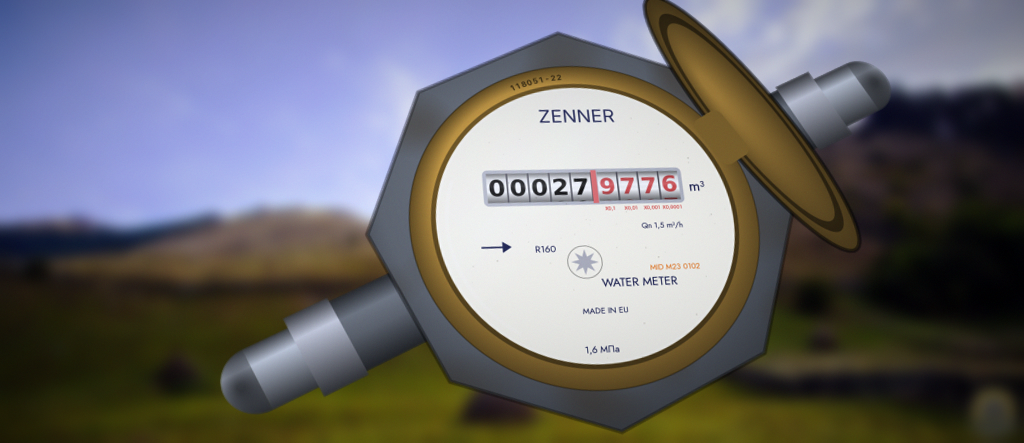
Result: 27.9776; m³
